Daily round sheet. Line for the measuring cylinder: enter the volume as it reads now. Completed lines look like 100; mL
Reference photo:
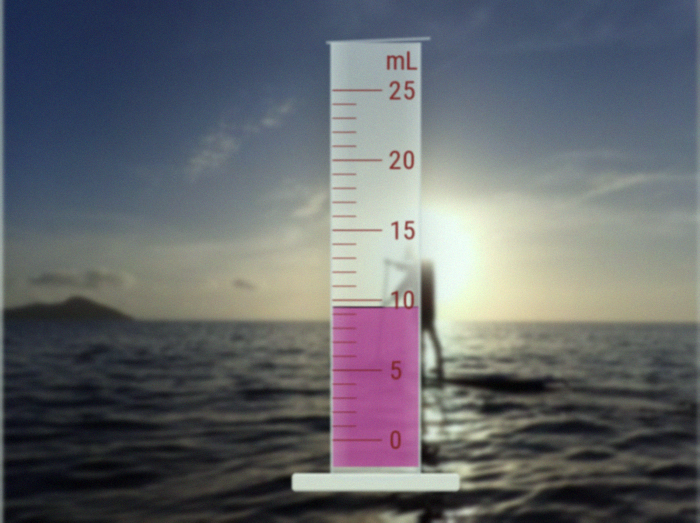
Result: 9.5; mL
